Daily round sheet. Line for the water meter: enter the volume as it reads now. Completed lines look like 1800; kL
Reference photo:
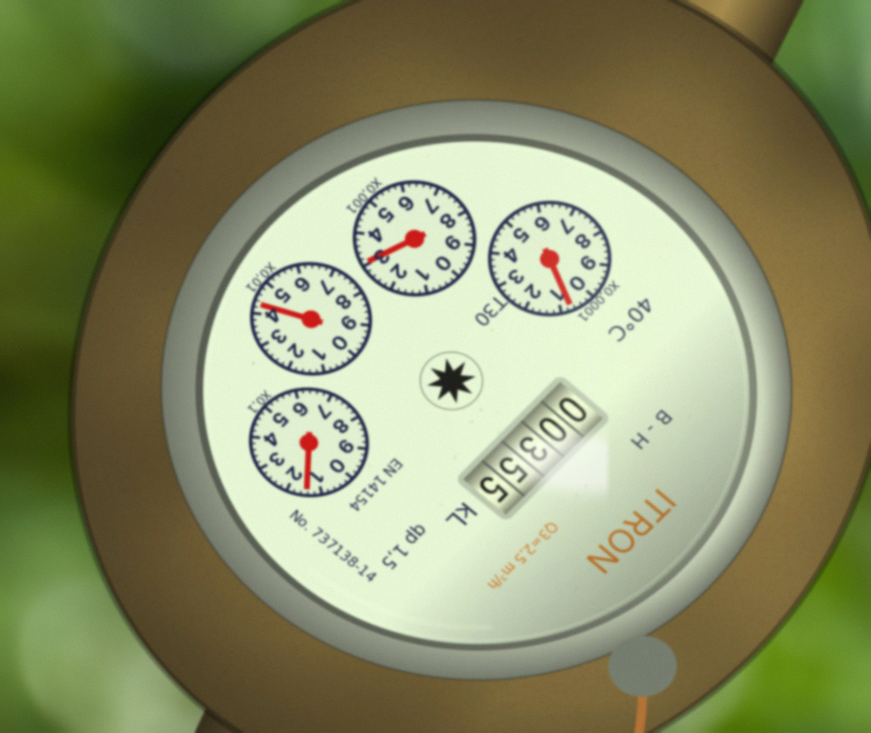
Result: 355.1430; kL
